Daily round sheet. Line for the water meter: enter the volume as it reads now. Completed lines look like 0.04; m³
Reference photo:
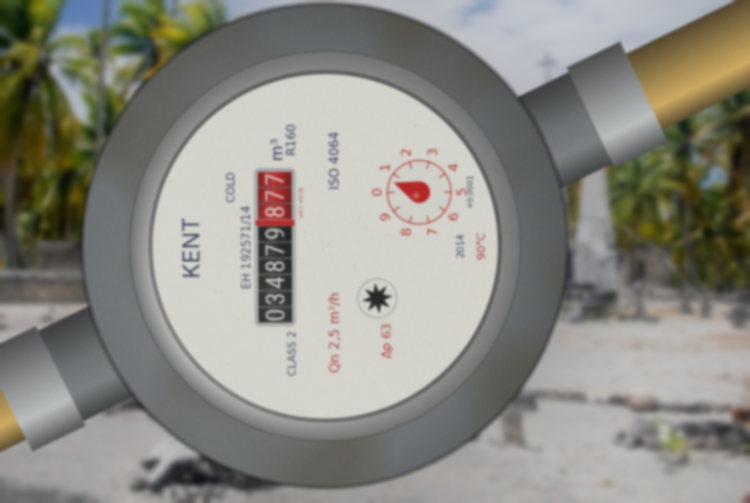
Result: 34879.8770; m³
